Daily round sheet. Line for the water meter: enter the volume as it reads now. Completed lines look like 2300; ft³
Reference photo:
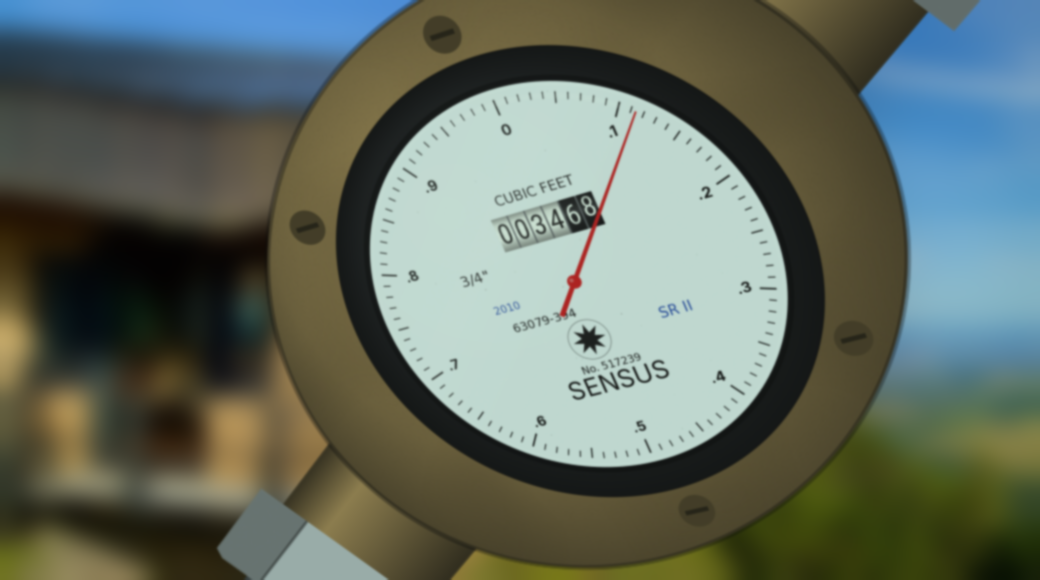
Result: 3468.11; ft³
